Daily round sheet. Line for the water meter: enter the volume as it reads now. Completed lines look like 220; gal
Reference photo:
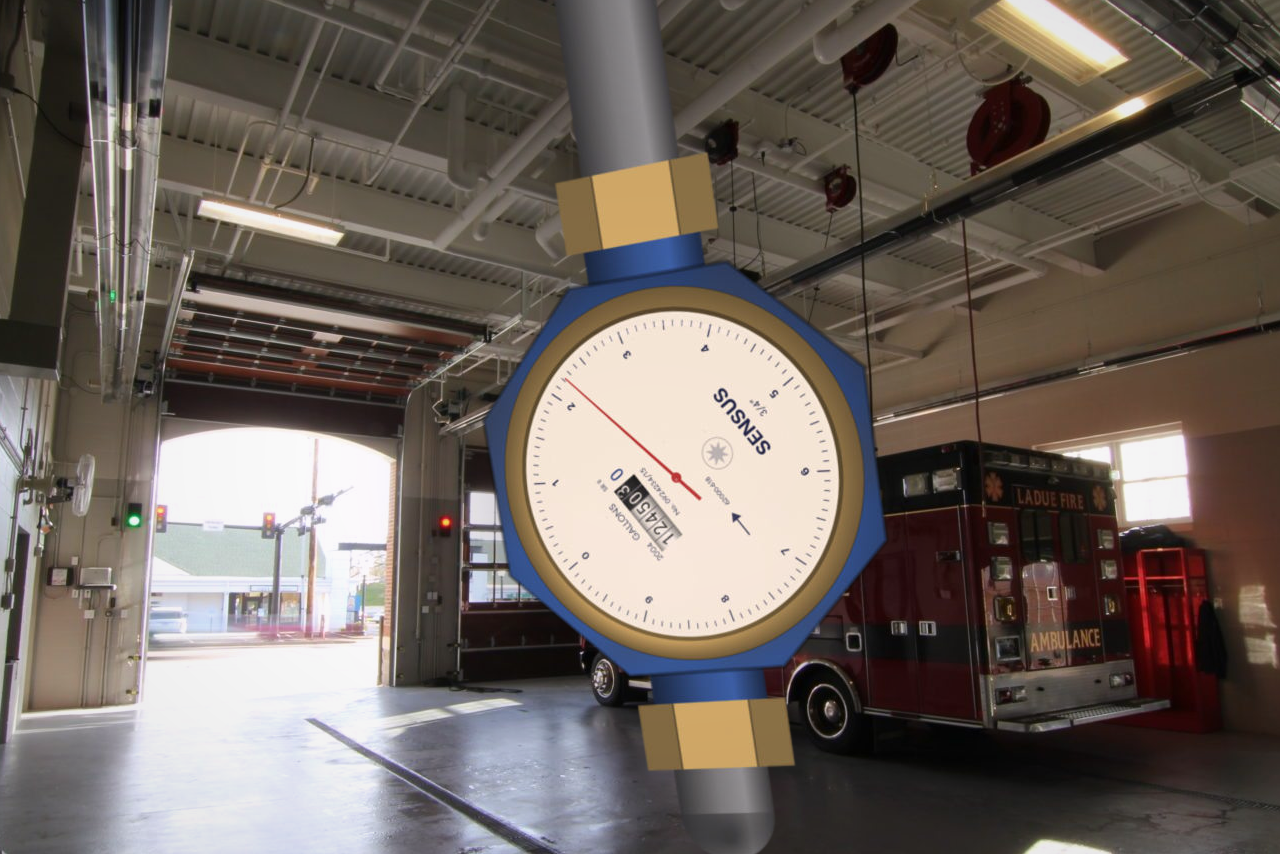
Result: 1245032.2; gal
